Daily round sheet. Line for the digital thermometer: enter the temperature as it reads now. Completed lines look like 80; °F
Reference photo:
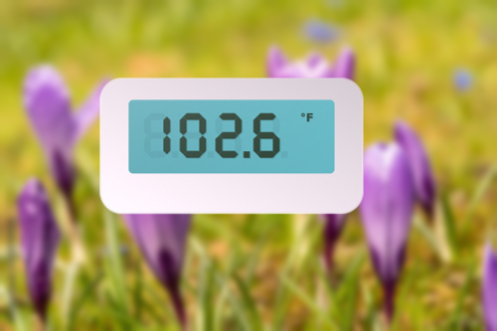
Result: 102.6; °F
